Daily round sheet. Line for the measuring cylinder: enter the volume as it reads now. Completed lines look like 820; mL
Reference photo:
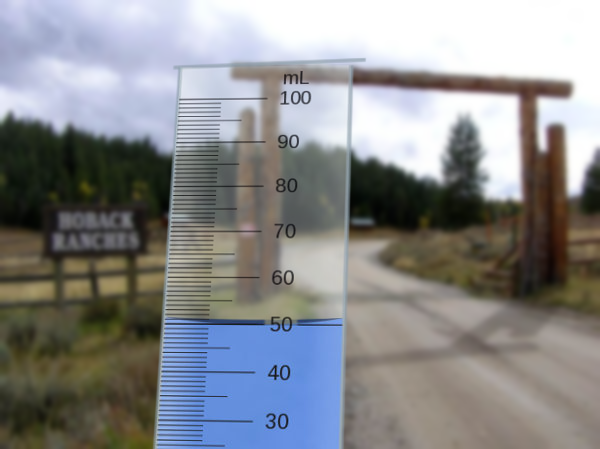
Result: 50; mL
